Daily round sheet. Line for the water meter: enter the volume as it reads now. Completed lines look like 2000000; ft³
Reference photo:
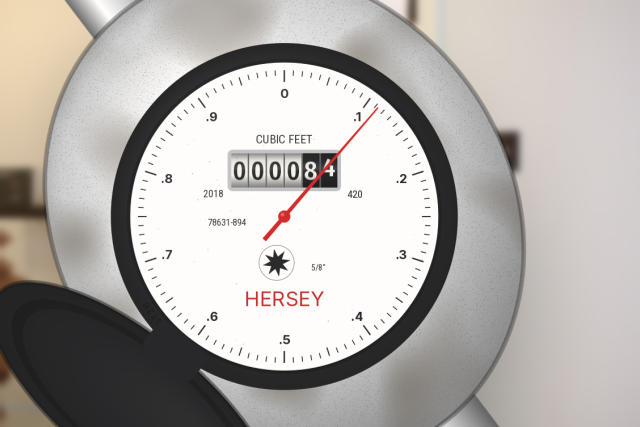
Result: 84.11; ft³
